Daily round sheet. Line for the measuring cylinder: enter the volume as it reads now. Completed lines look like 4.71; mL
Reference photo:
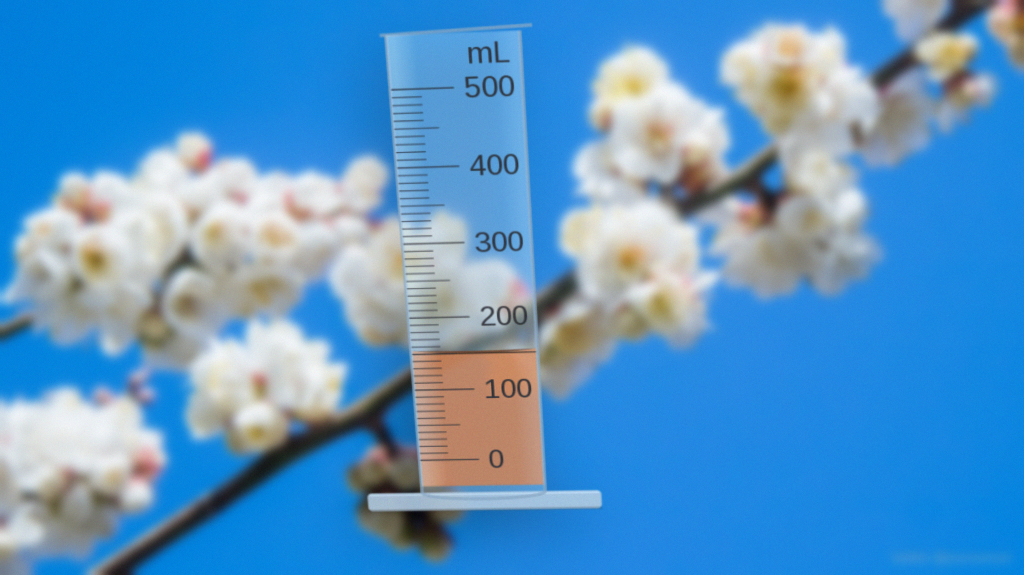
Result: 150; mL
